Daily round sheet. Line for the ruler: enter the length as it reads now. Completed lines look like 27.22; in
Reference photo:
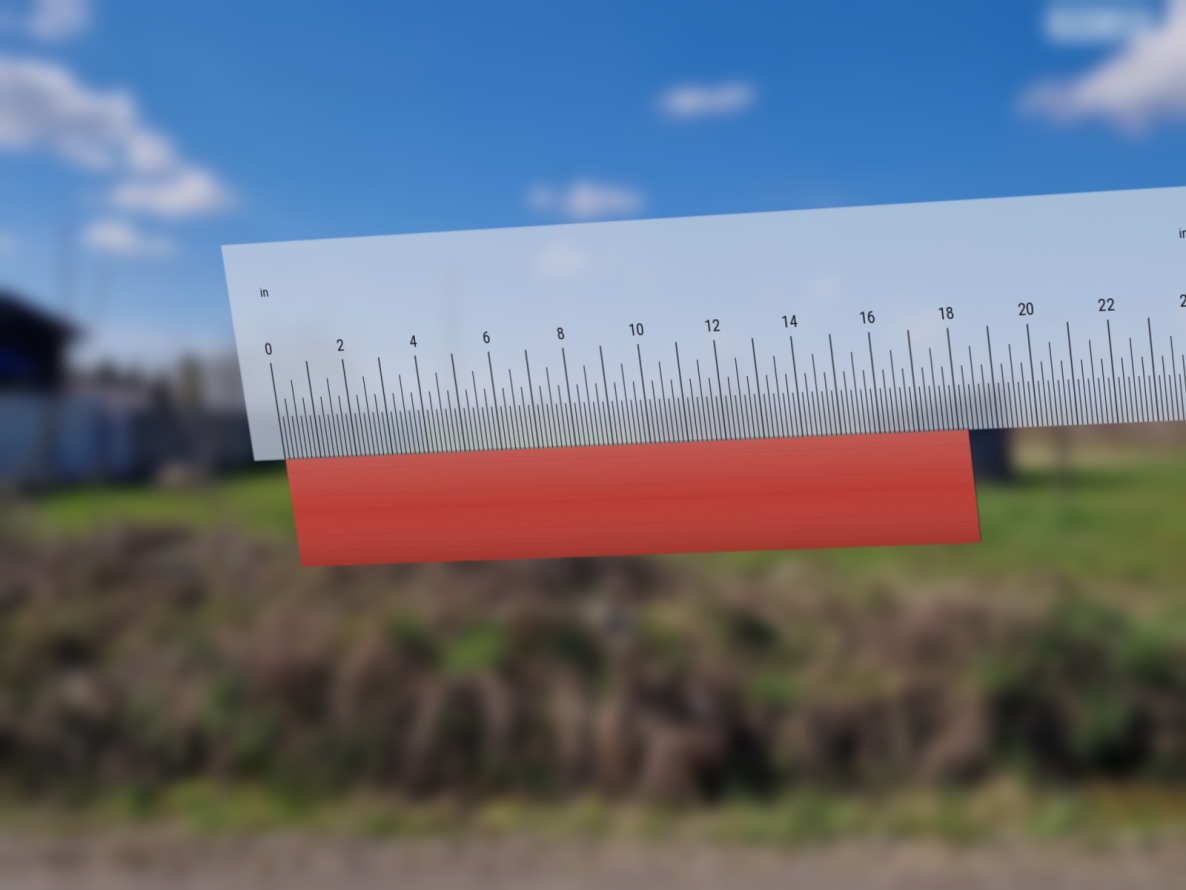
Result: 18.25; in
